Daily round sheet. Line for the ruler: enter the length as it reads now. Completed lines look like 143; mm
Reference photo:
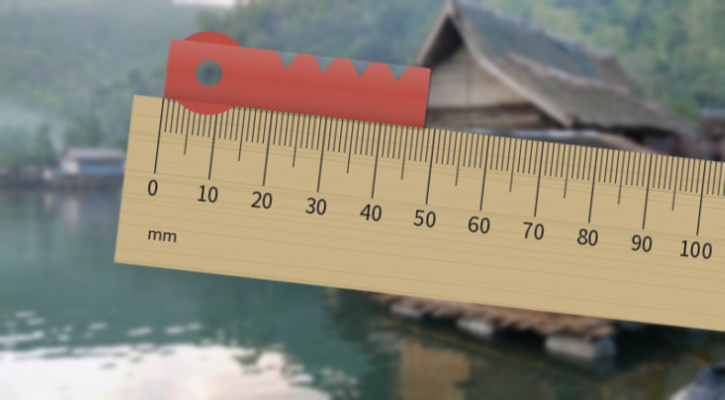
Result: 48; mm
